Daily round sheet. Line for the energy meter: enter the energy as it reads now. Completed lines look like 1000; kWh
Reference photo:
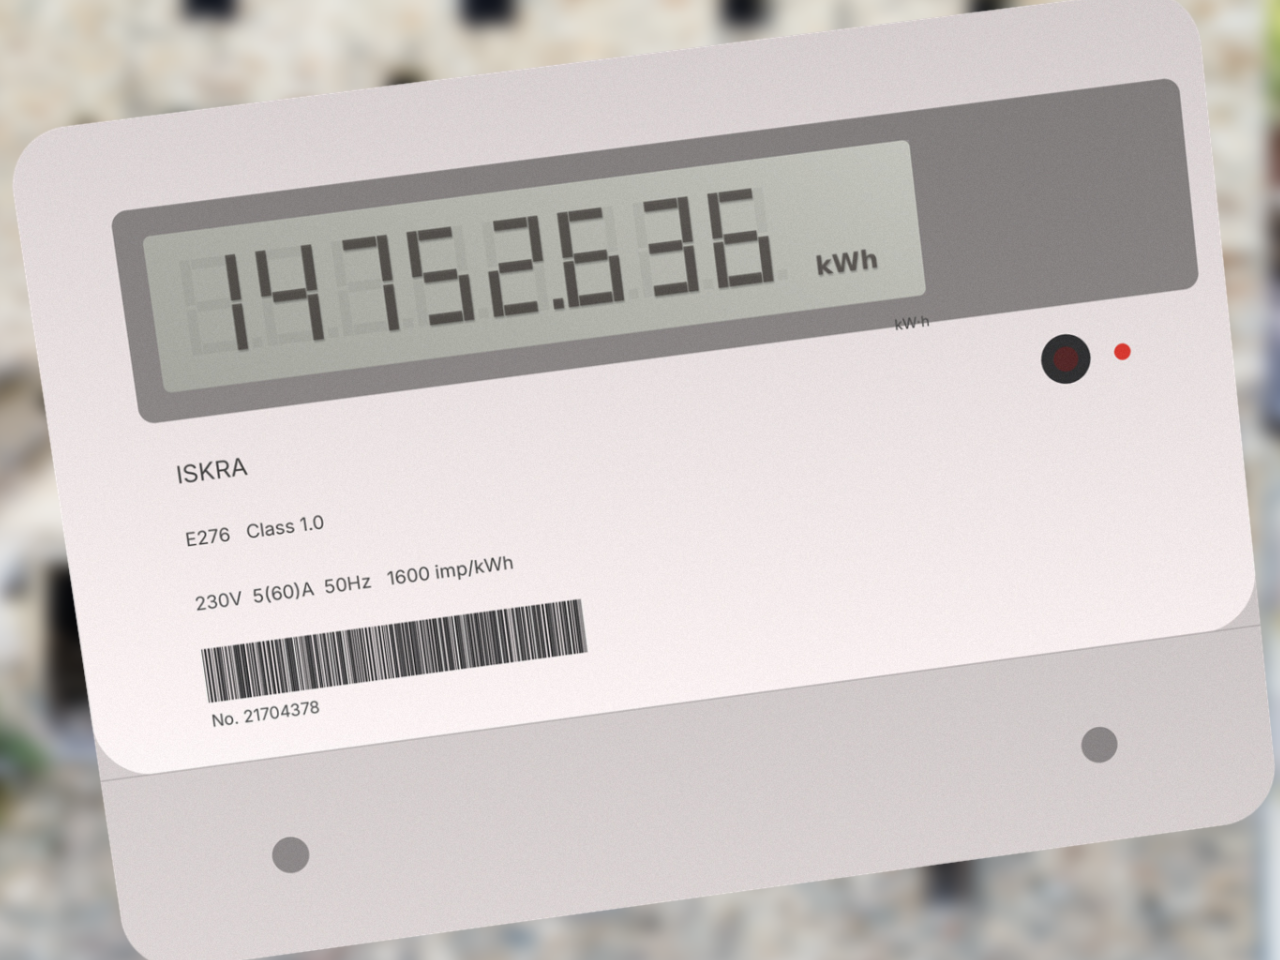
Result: 14752.636; kWh
